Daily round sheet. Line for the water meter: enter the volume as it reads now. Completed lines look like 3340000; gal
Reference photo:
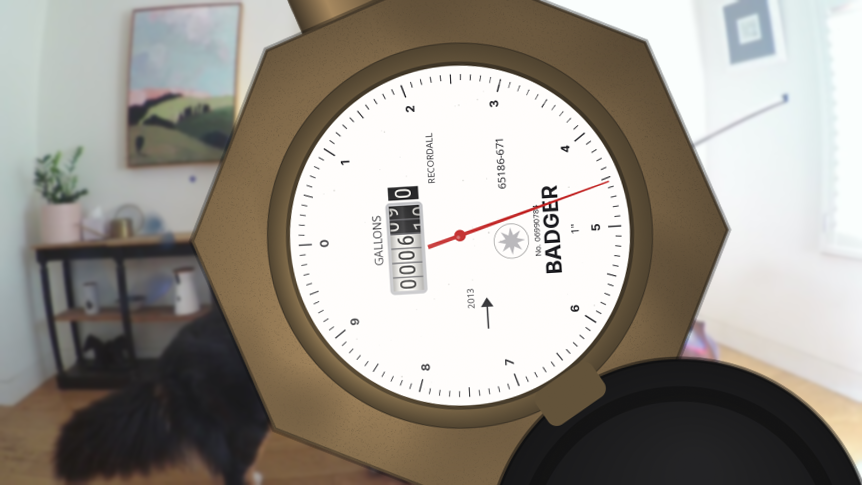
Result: 6094.5; gal
